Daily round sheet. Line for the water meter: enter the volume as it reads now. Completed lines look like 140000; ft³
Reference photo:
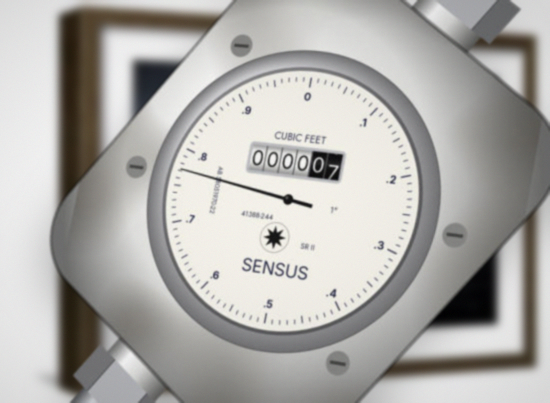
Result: 6.77; ft³
